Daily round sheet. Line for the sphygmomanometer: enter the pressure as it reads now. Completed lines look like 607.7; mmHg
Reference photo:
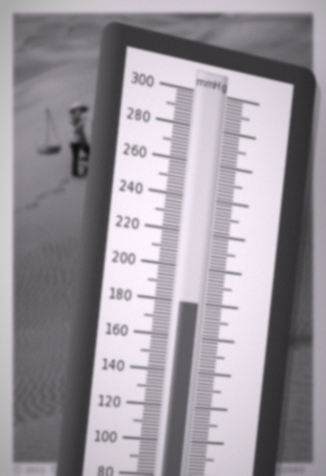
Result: 180; mmHg
